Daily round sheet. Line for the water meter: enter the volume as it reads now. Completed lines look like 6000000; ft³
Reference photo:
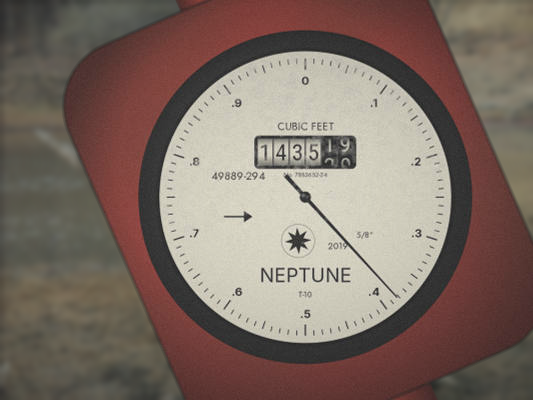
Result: 143519.38; ft³
